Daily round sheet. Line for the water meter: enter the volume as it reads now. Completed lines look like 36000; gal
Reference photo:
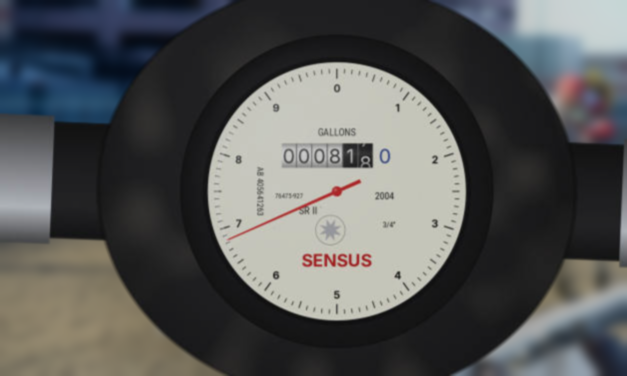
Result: 8176.8; gal
